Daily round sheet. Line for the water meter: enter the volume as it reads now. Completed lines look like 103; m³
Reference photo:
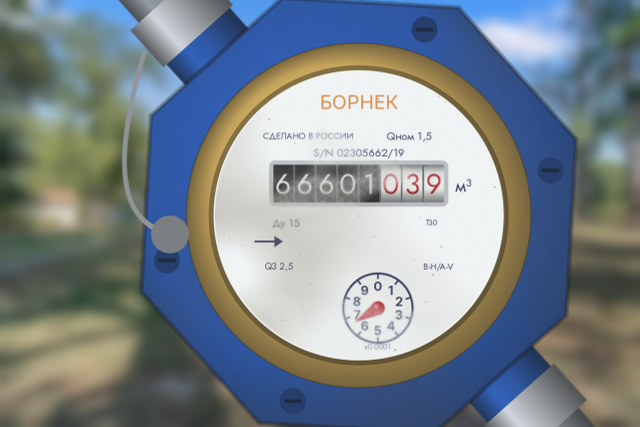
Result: 66601.0396; m³
